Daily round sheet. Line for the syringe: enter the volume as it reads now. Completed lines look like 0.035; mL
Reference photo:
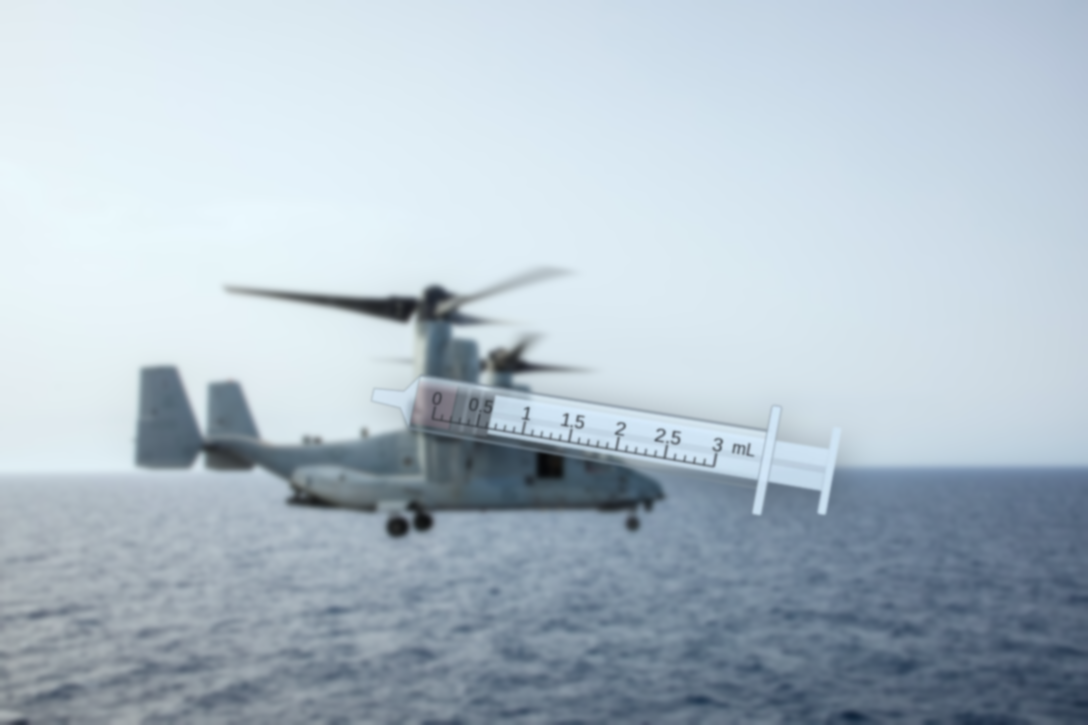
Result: 0.2; mL
